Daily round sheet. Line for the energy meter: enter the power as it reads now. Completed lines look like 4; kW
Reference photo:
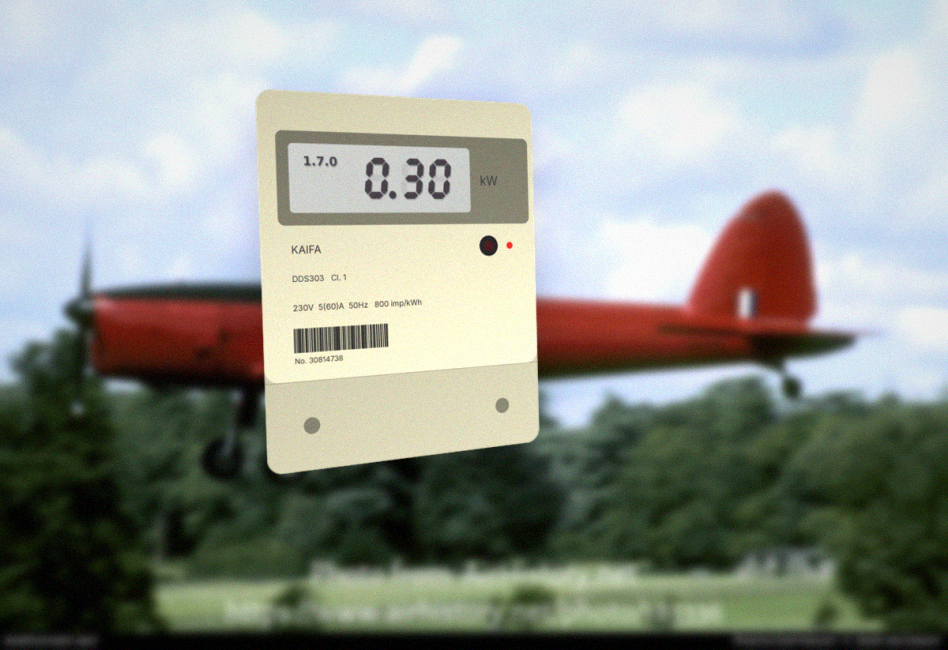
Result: 0.30; kW
